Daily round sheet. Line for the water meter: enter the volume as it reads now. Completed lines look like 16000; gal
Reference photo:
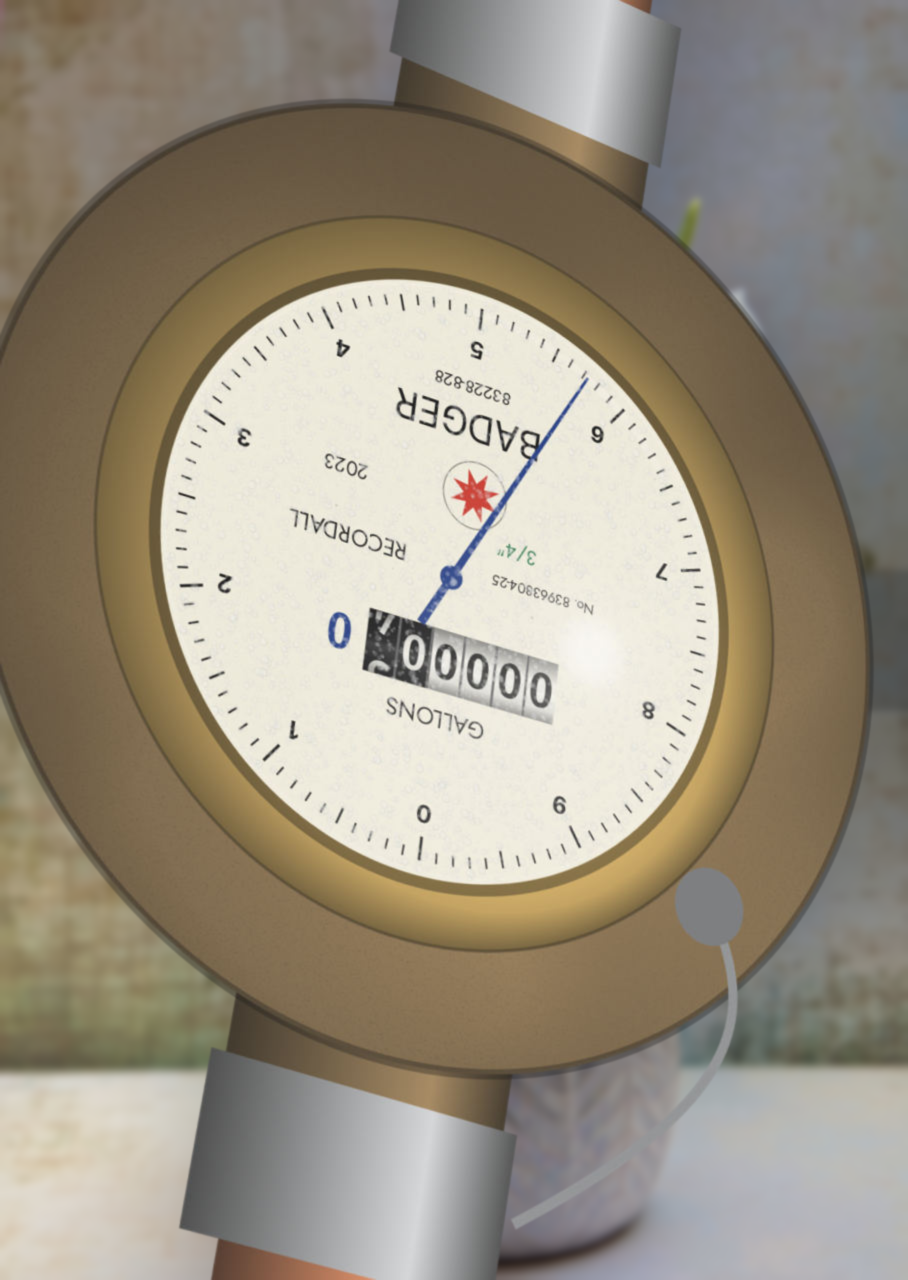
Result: 35.7; gal
